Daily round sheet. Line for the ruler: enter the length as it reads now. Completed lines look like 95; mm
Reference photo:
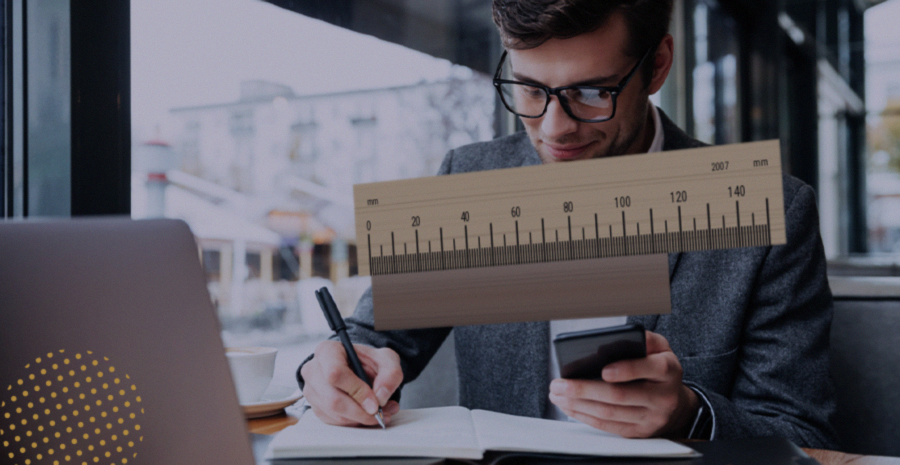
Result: 115; mm
